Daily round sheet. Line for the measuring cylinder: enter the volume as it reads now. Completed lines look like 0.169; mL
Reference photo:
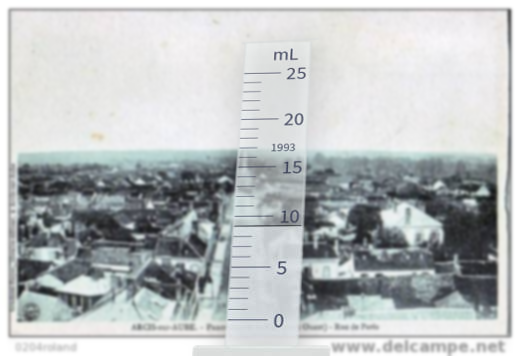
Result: 9; mL
